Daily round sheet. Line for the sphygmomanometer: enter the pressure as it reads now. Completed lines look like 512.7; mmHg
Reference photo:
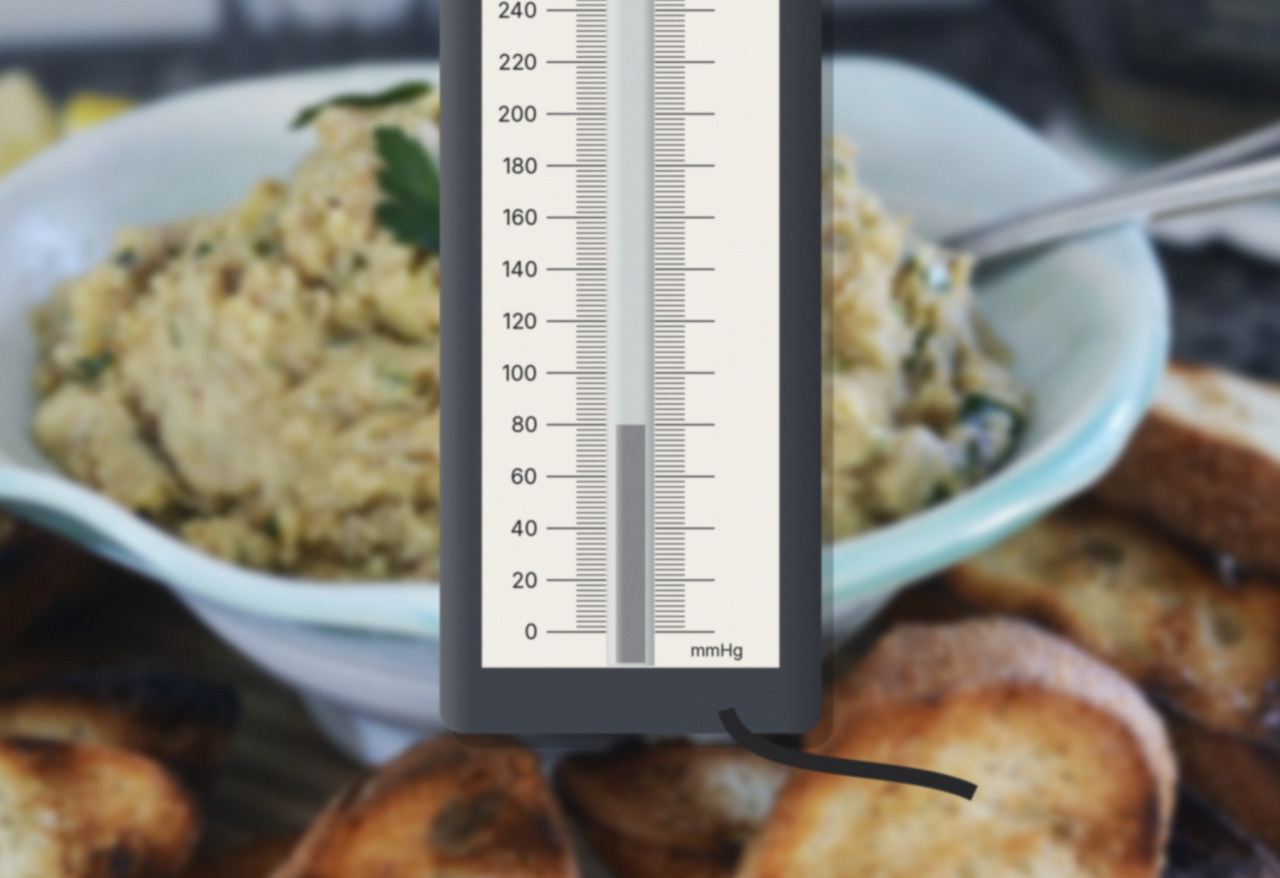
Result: 80; mmHg
